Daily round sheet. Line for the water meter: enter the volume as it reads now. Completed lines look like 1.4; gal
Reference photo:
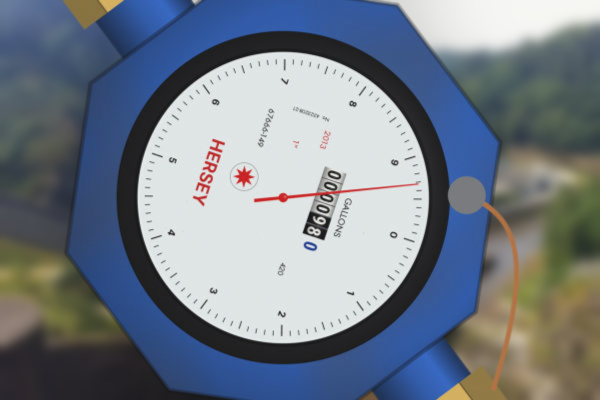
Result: 979.3; gal
